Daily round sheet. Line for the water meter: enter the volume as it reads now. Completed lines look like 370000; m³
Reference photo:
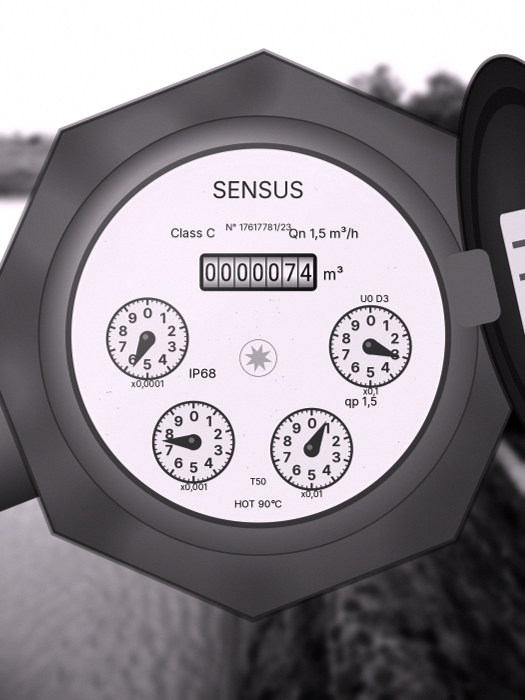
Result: 74.3075; m³
